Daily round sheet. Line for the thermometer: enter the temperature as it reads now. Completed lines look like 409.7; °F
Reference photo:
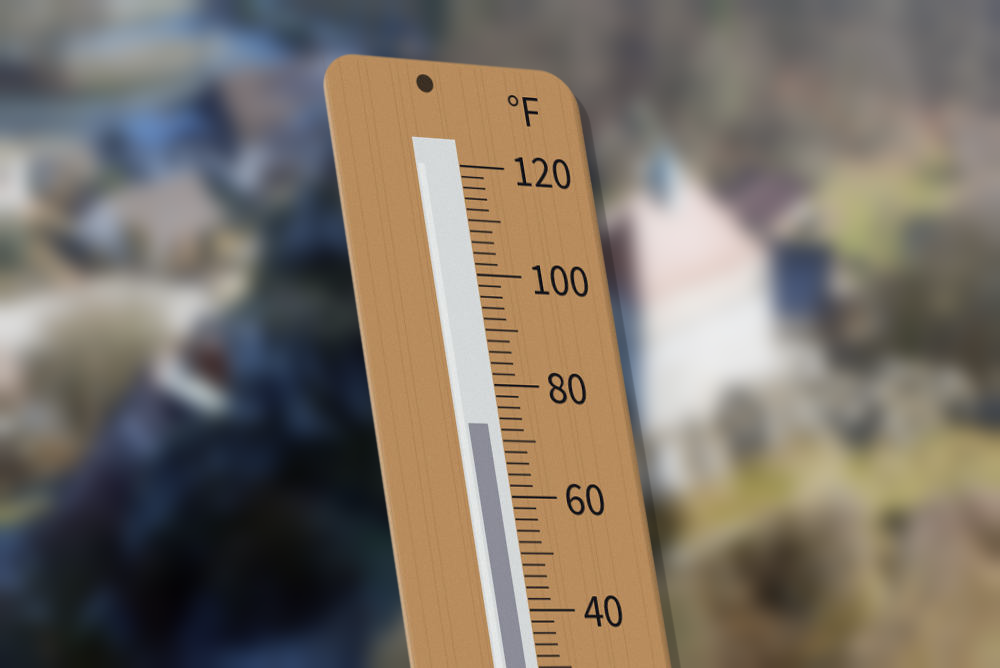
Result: 73; °F
